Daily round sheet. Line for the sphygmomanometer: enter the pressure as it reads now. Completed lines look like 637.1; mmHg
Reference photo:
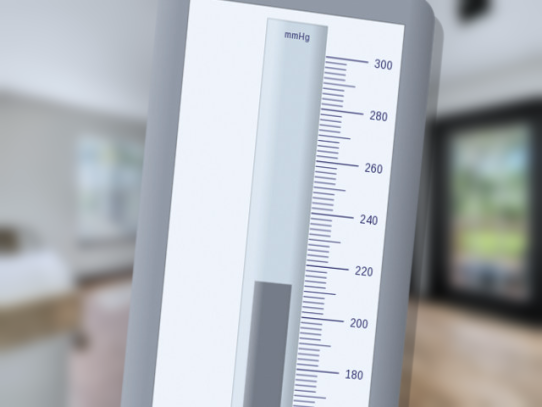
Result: 212; mmHg
